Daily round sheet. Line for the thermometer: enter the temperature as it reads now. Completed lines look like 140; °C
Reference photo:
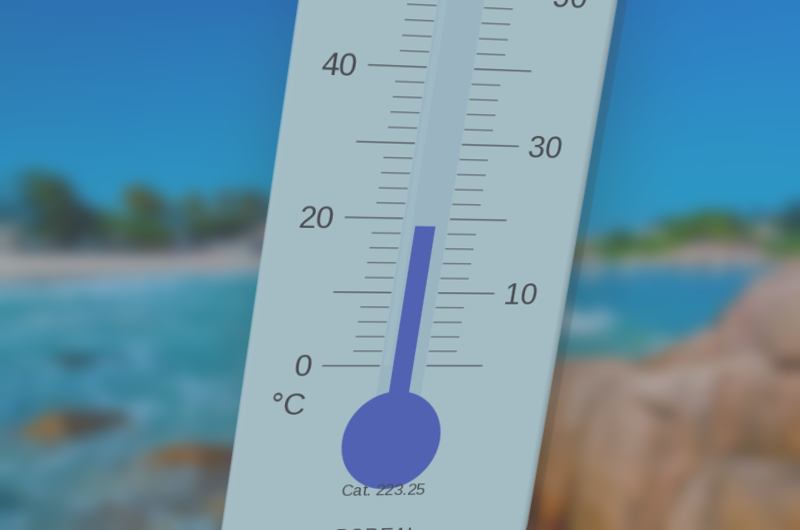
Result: 19; °C
